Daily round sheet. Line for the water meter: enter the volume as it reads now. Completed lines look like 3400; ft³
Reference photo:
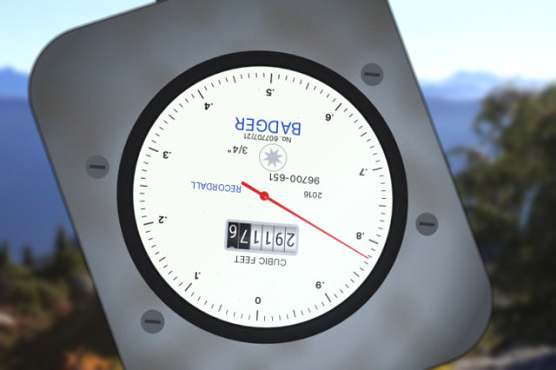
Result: 291175.82; ft³
